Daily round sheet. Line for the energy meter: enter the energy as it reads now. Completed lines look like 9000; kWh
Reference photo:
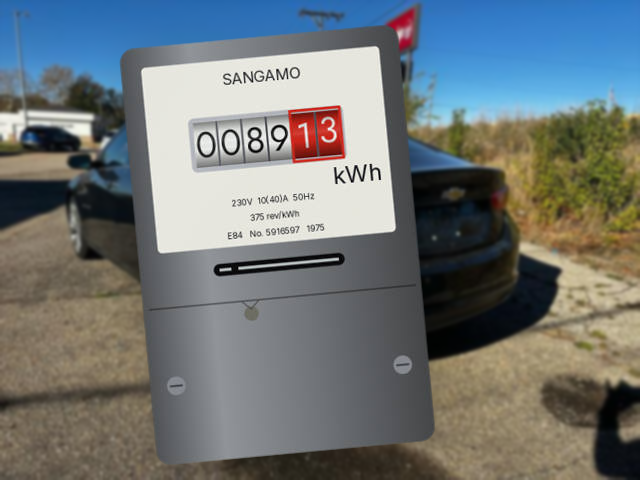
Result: 89.13; kWh
